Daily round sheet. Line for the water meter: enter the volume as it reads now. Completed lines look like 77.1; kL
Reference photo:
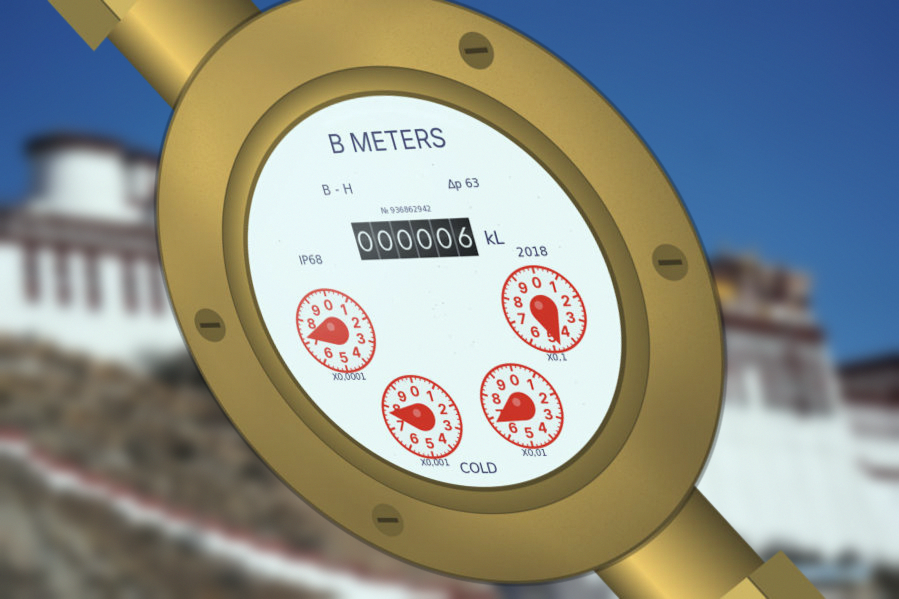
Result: 6.4677; kL
